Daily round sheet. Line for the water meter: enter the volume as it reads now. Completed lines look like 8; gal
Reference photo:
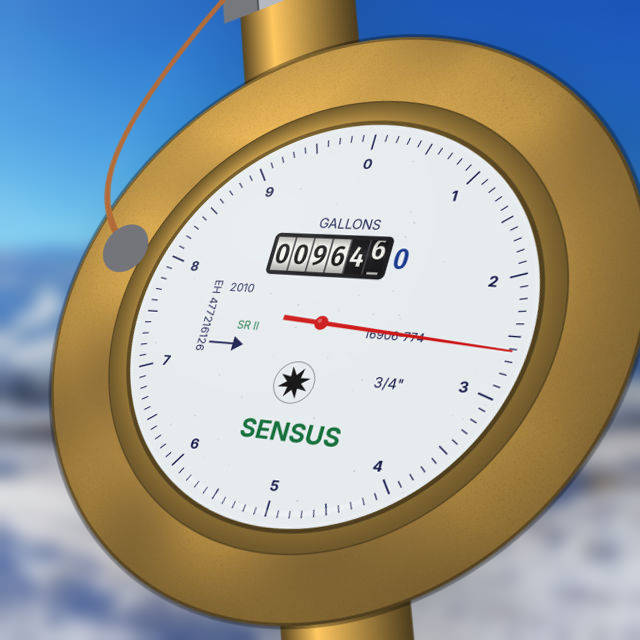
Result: 96462.6; gal
